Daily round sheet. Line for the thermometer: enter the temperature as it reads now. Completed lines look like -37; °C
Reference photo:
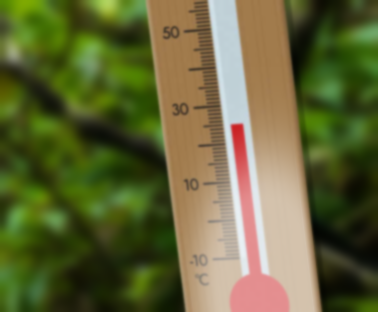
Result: 25; °C
